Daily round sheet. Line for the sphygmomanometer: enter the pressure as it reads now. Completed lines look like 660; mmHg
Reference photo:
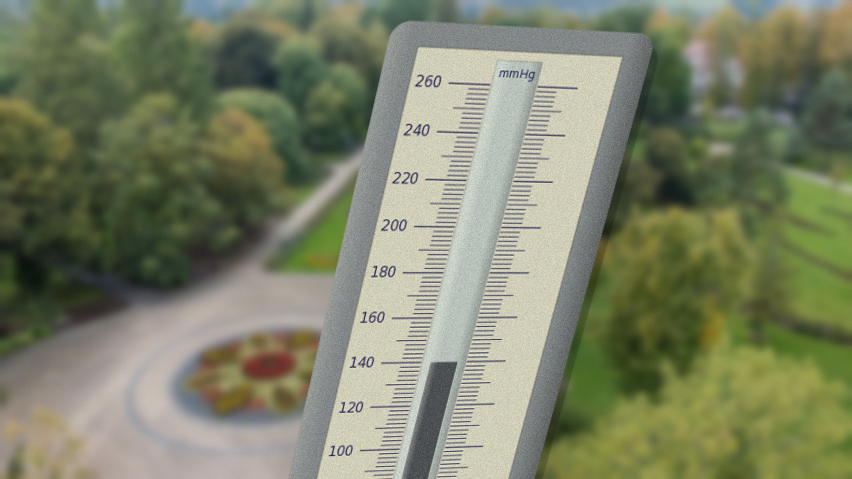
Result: 140; mmHg
